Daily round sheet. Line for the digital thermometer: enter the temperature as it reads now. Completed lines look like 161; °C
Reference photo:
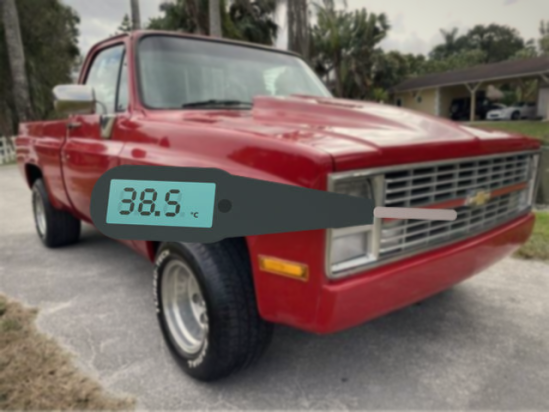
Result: 38.5; °C
